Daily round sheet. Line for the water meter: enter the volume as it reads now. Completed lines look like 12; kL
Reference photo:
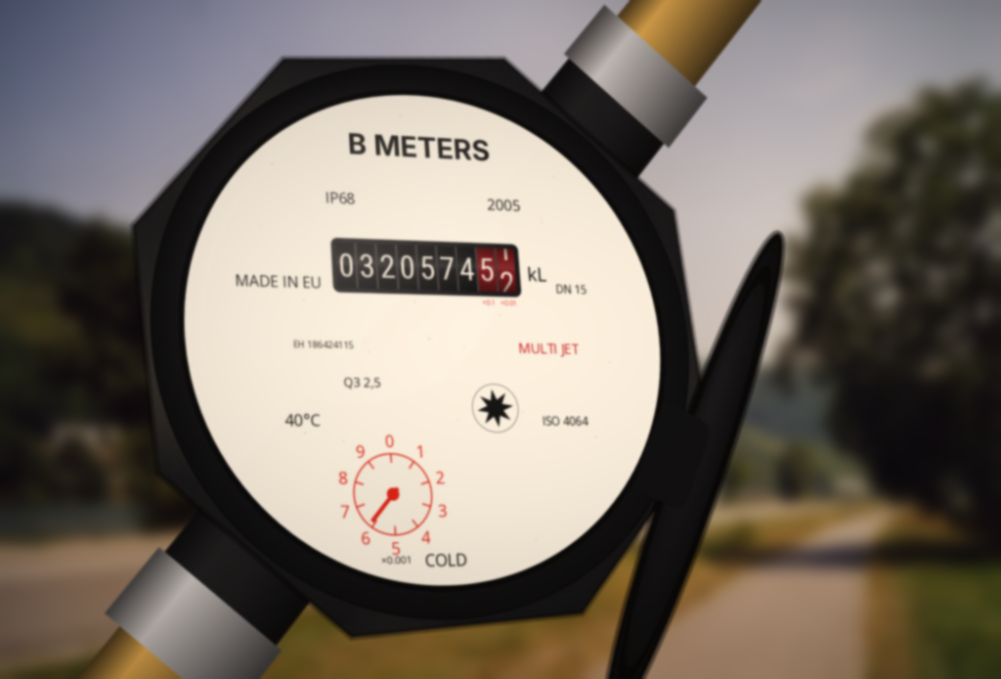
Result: 320574.516; kL
